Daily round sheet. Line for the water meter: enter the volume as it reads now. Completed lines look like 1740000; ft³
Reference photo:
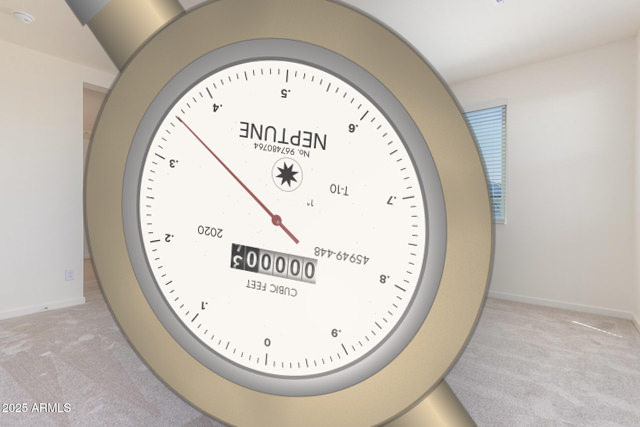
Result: 3.35; ft³
